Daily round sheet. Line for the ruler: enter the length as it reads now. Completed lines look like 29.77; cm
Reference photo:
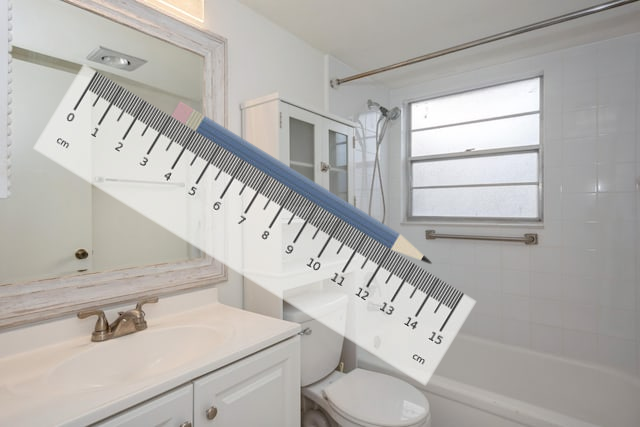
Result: 10.5; cm
